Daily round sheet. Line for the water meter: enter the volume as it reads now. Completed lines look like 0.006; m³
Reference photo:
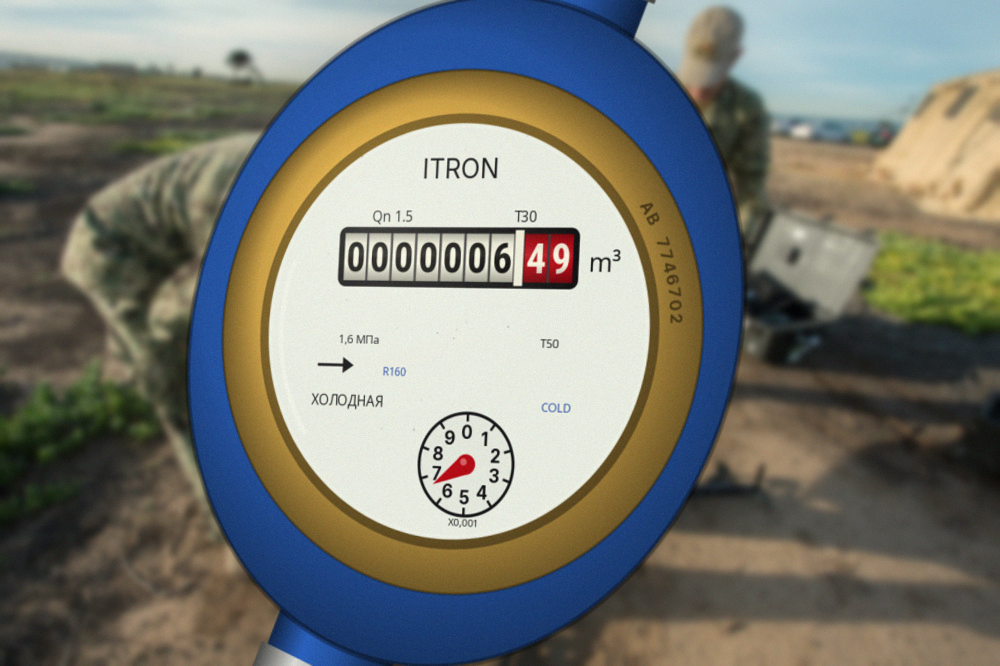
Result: 6.496; m³
